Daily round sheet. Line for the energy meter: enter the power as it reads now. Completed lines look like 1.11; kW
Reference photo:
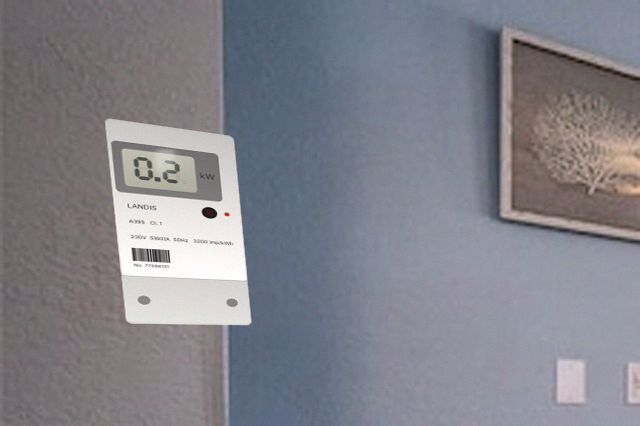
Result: 0.2; kW
